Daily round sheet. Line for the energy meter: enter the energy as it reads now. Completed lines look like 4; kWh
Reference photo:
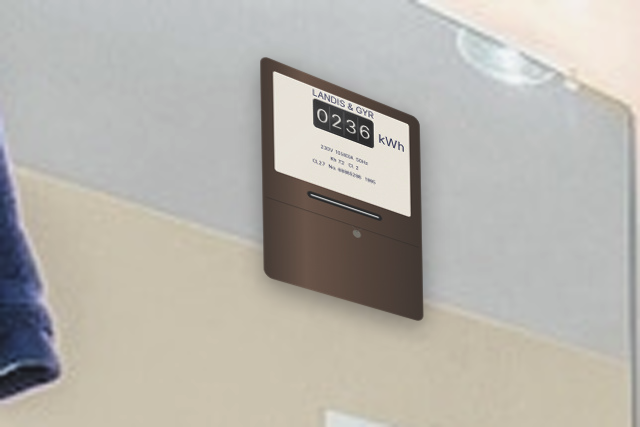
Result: 236; kWh
